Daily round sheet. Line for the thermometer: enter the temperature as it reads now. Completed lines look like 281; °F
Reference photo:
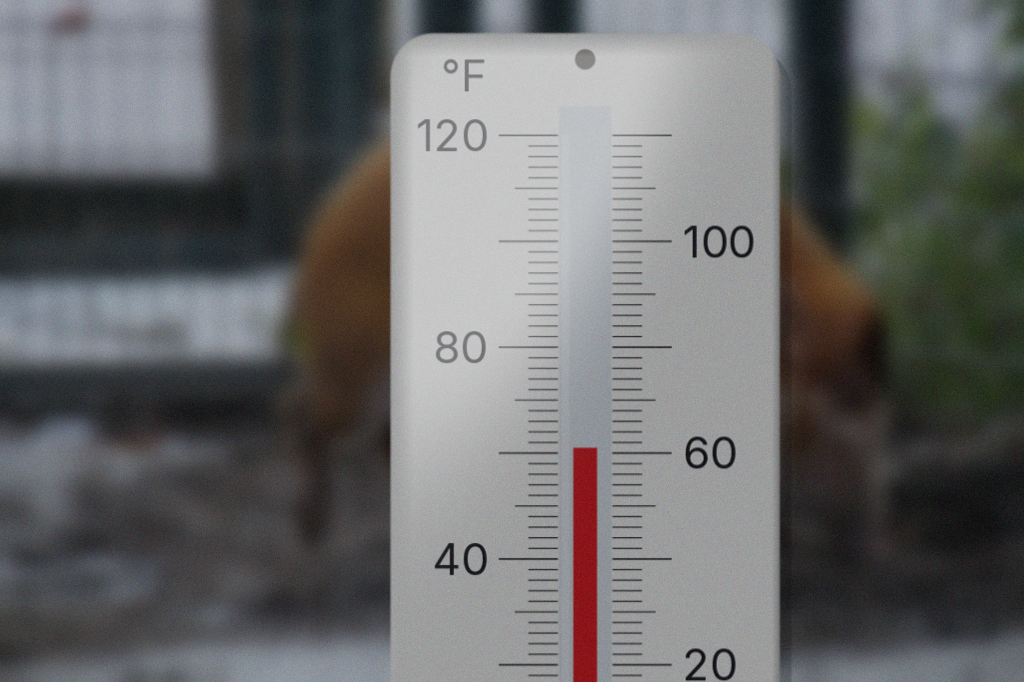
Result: 61; °F
